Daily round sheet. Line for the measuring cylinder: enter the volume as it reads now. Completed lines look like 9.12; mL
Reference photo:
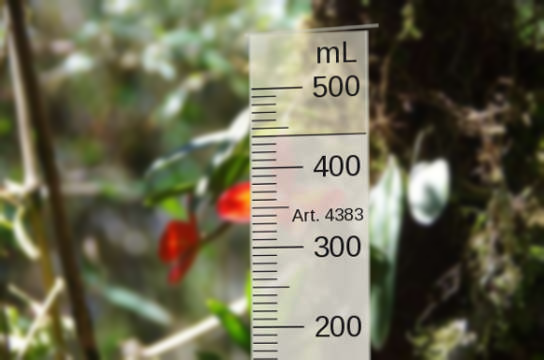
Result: 440; mL
